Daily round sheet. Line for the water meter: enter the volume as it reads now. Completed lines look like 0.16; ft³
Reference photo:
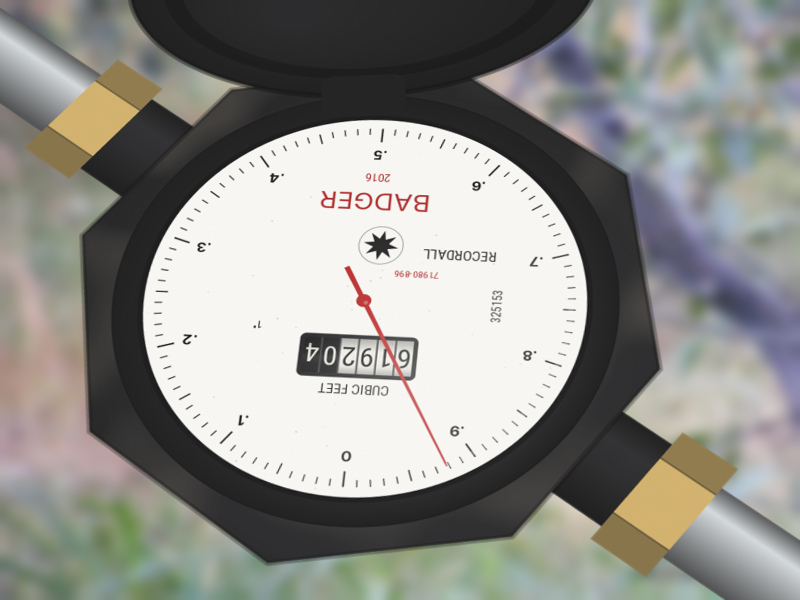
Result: 619203.92; ft³
